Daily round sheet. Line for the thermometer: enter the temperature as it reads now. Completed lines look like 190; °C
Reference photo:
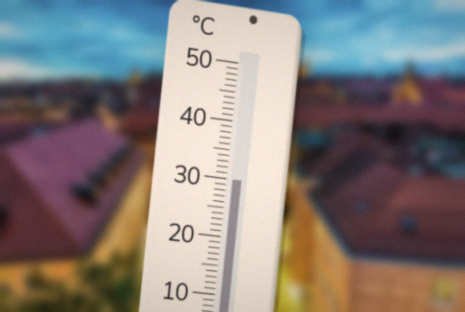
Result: 30; °C
